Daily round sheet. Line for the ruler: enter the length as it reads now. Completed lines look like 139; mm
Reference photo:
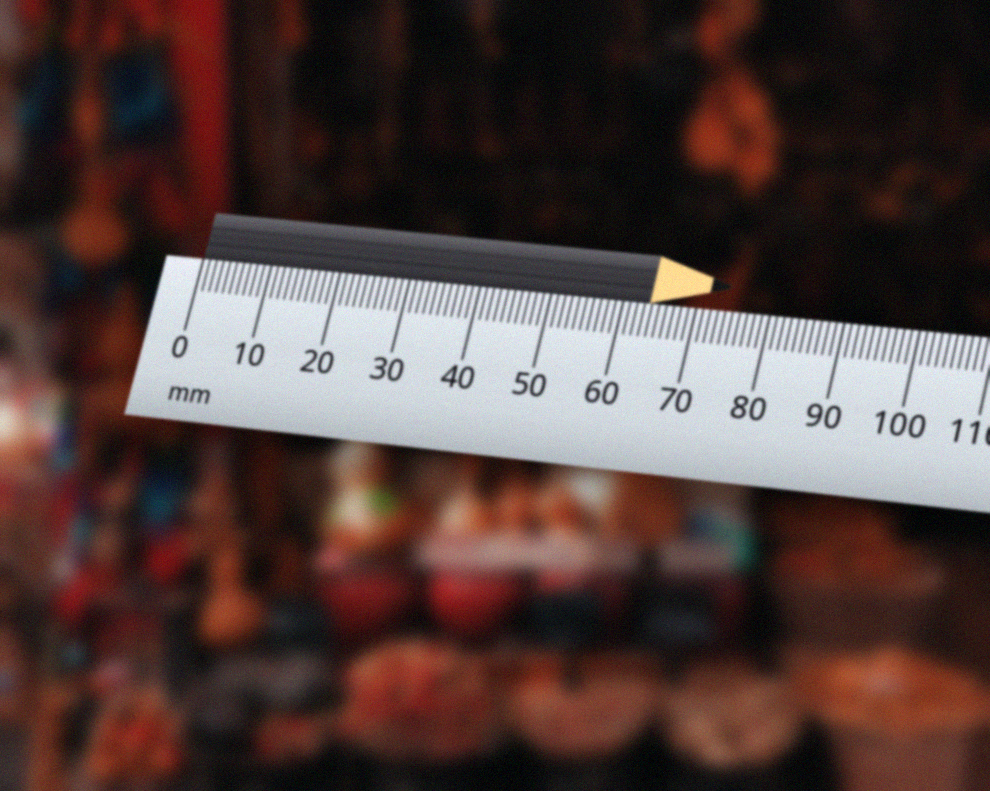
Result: 74; mm
